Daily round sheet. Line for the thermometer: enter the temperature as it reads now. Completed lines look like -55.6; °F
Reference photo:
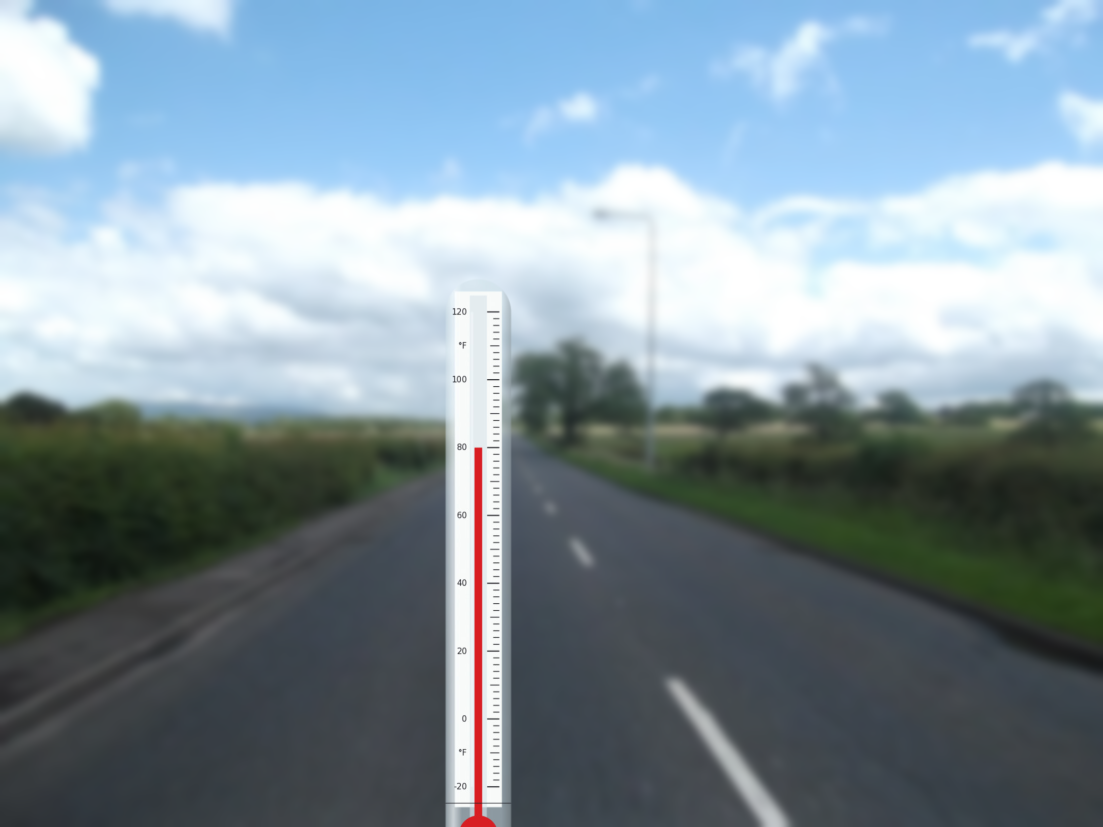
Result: 80; °F
